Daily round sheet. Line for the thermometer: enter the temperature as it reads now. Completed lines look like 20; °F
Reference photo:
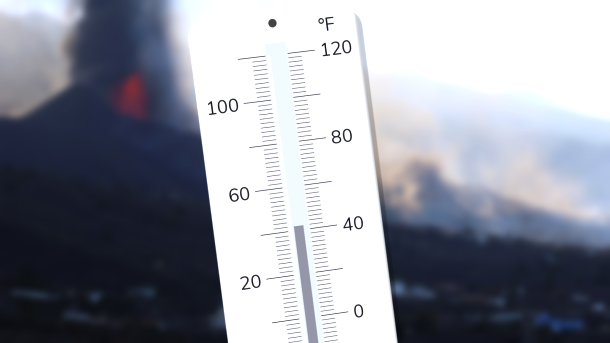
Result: 42; °F
